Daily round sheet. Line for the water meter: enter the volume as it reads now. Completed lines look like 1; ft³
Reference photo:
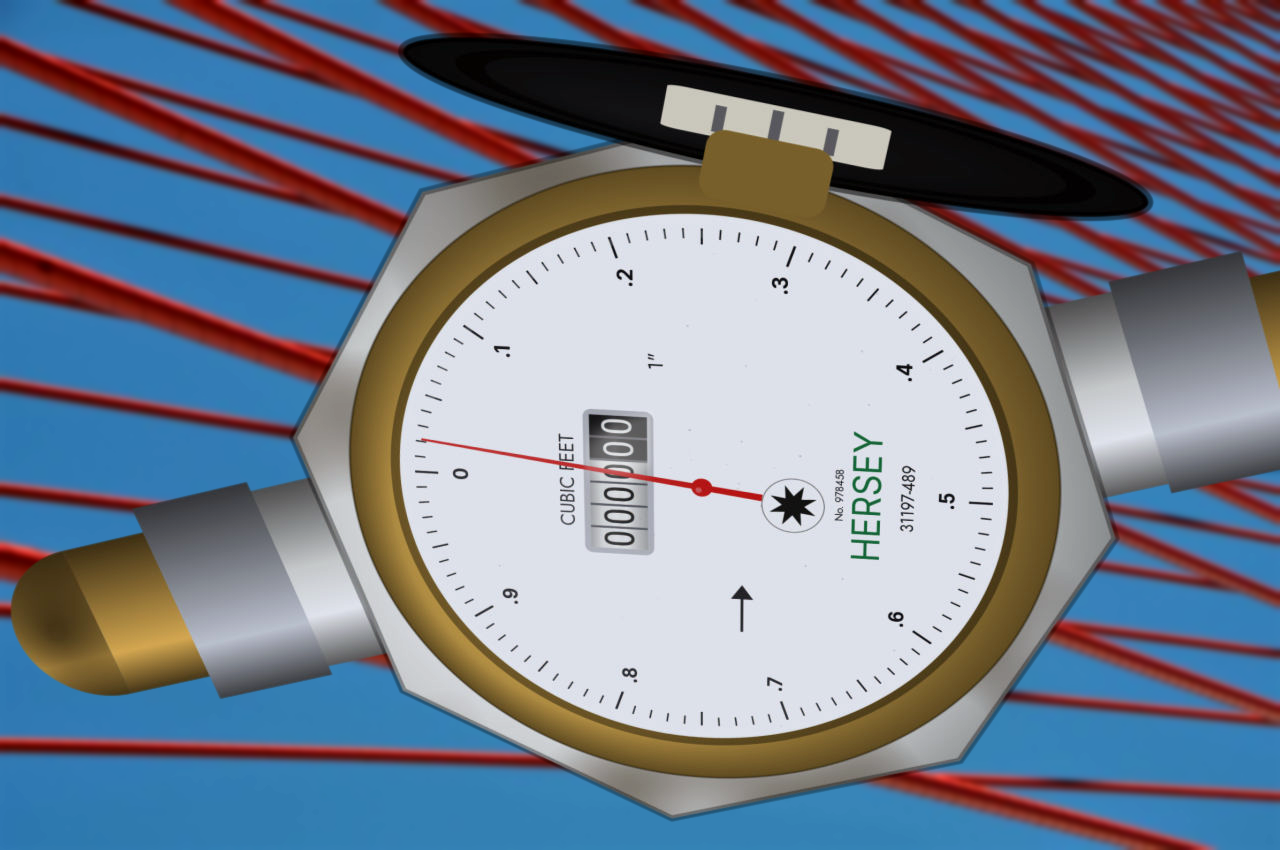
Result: 0.02; ft³
